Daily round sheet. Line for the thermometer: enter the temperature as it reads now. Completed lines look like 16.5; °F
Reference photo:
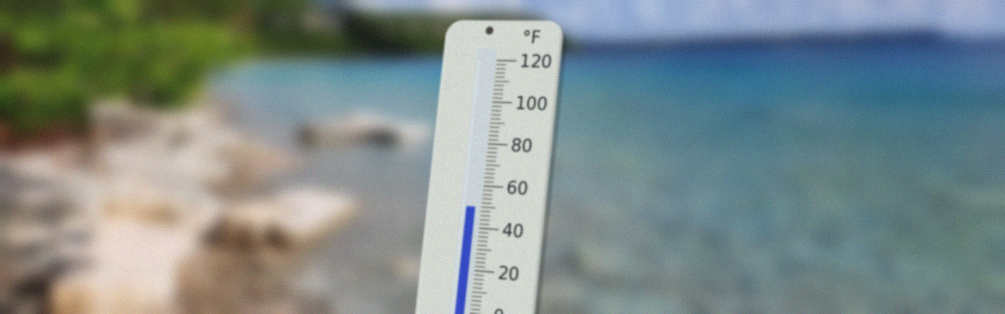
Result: 50; °F
